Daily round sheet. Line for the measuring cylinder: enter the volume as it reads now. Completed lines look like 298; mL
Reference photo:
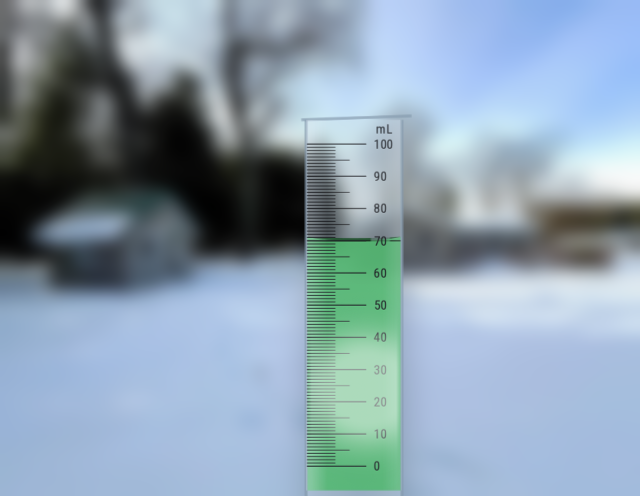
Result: 70; mL
